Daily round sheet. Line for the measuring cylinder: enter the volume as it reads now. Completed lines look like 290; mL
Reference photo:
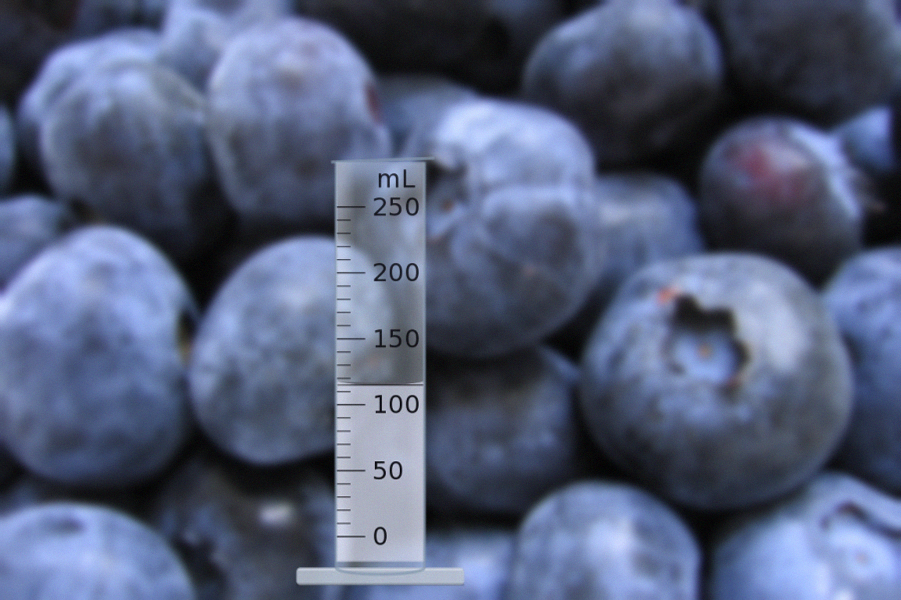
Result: 115; mL
